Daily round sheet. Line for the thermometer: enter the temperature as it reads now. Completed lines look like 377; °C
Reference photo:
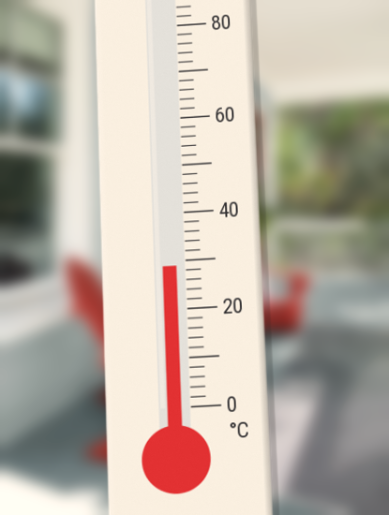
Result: 29; °C
